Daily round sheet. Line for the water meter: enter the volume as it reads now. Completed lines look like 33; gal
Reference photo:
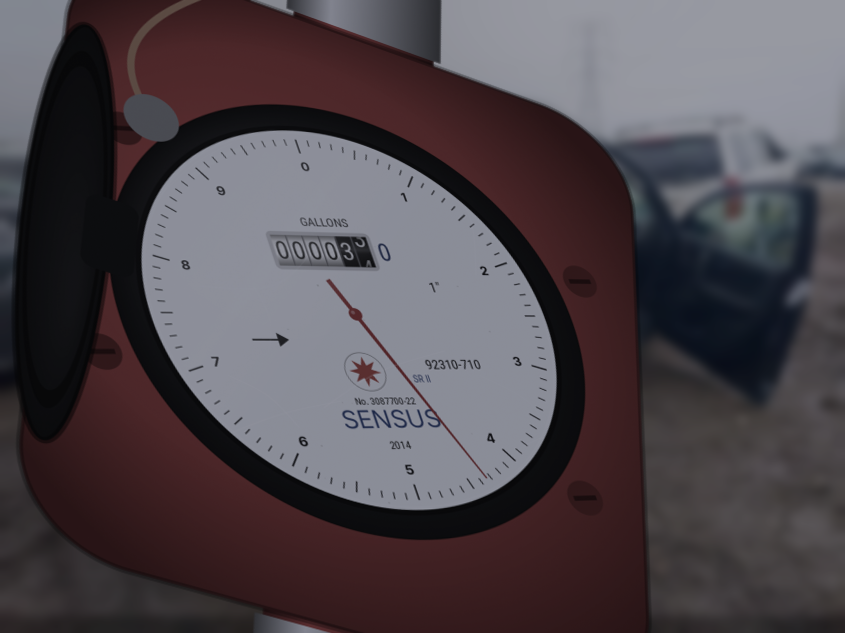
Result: 334.3; gal
